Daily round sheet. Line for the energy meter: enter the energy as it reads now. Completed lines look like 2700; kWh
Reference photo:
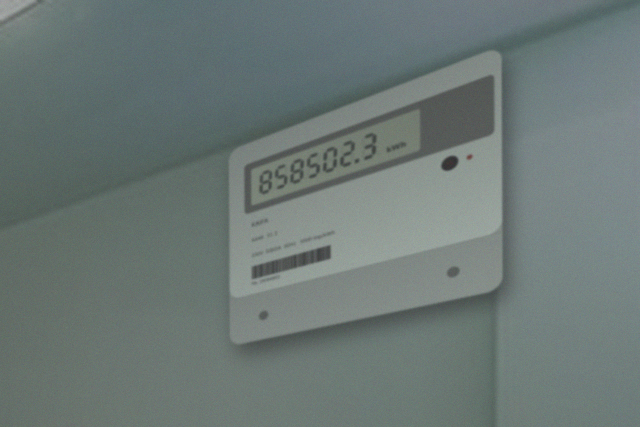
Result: 858502.3; kWh
